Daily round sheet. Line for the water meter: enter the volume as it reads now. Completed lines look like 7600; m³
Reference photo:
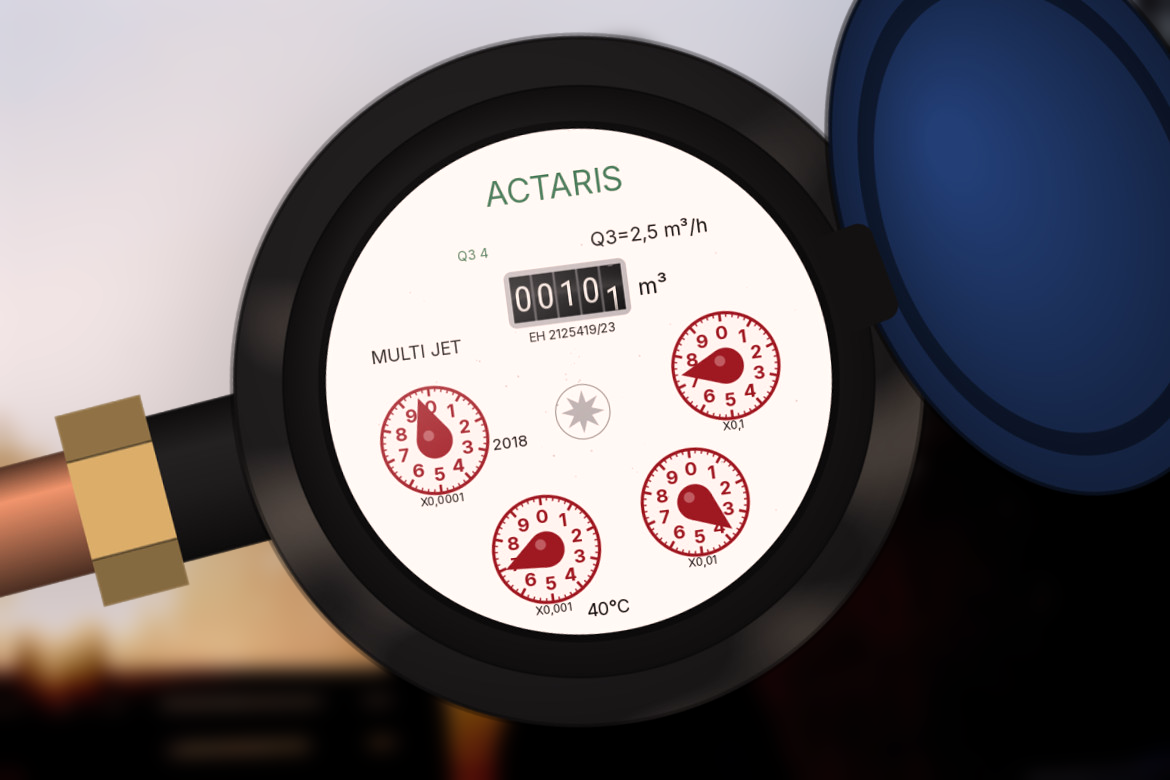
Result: 100.7369; m³
